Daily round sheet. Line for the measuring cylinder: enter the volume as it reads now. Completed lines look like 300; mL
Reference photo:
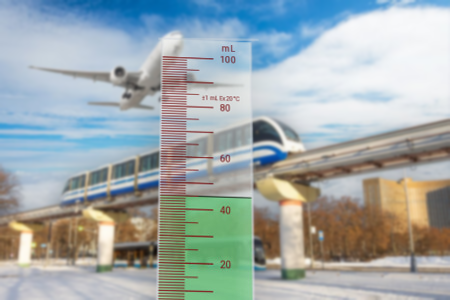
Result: 45; mL
